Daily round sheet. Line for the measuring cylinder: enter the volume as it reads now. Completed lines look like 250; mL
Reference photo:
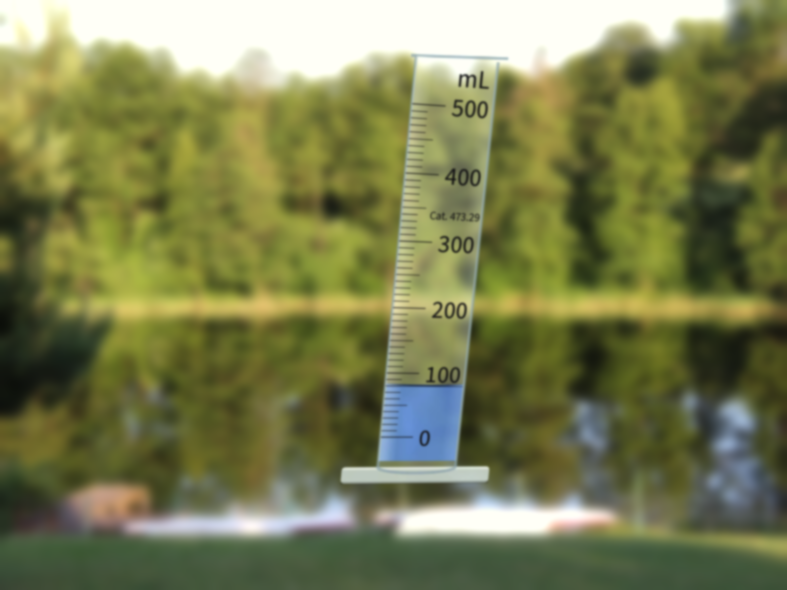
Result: 80; mL
